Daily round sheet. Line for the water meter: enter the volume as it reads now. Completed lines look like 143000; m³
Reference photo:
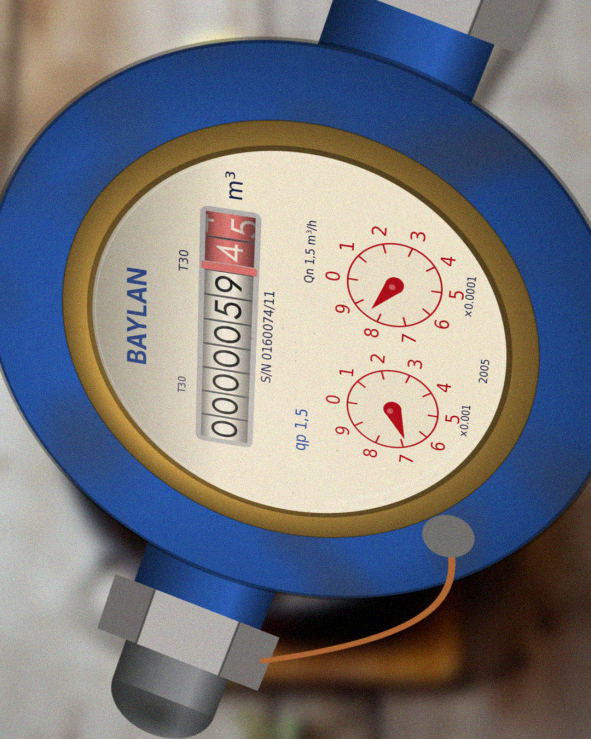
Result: 59.4468; m³
